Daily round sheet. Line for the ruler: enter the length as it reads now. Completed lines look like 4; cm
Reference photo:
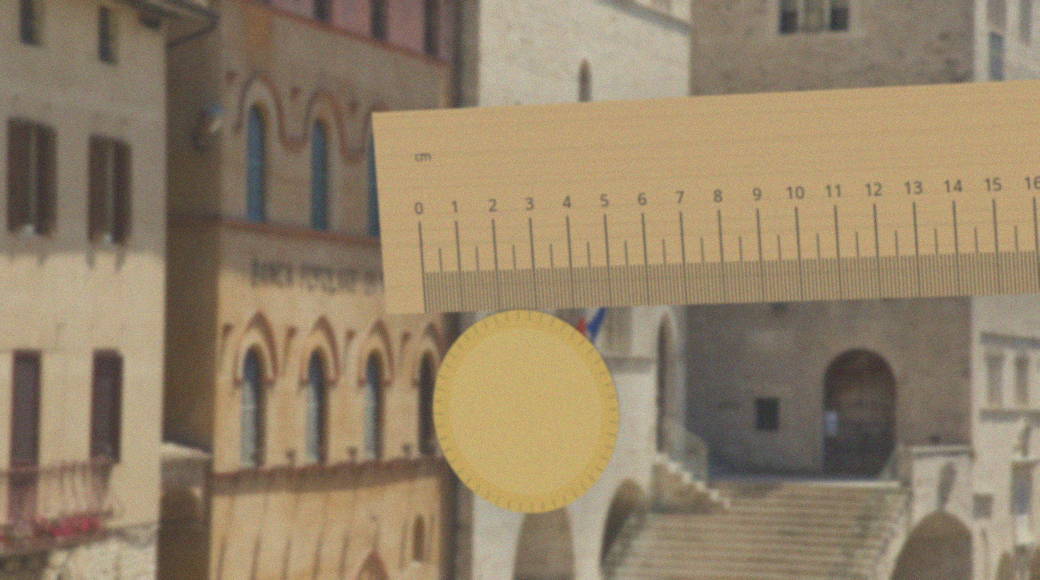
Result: 5; cm
